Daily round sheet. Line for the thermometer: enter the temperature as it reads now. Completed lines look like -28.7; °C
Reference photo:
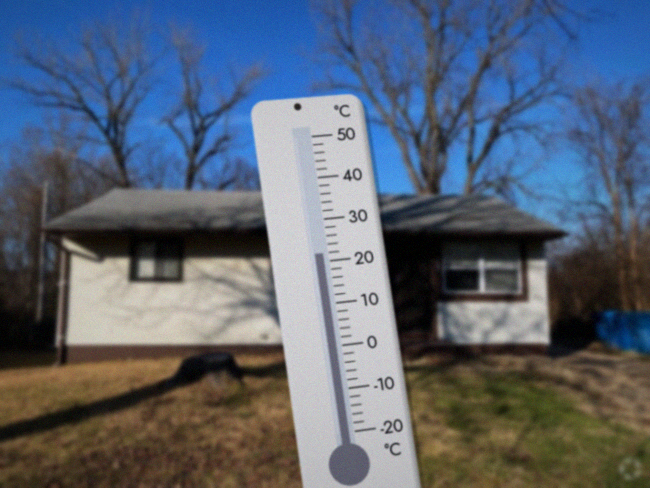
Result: 22; °C
